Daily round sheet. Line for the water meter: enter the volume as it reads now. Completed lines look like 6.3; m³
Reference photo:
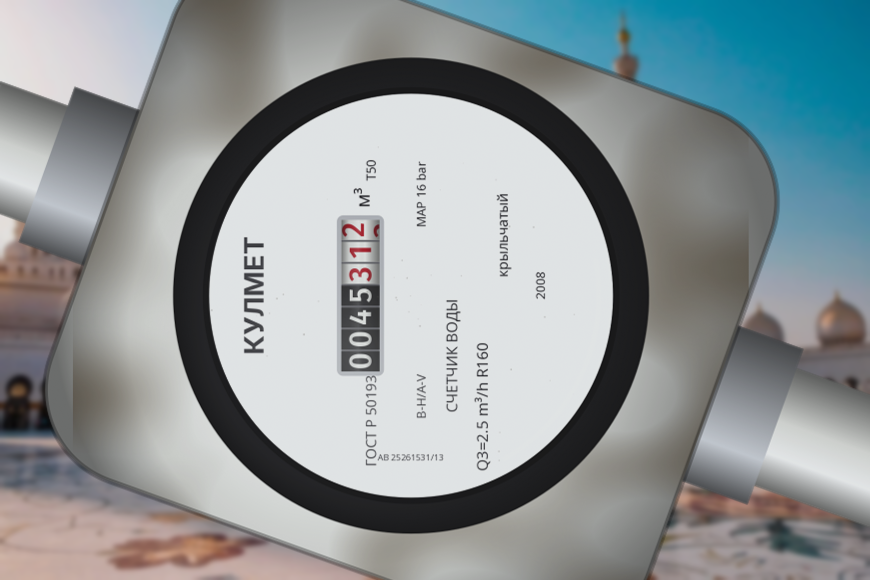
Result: 45.312; m³
